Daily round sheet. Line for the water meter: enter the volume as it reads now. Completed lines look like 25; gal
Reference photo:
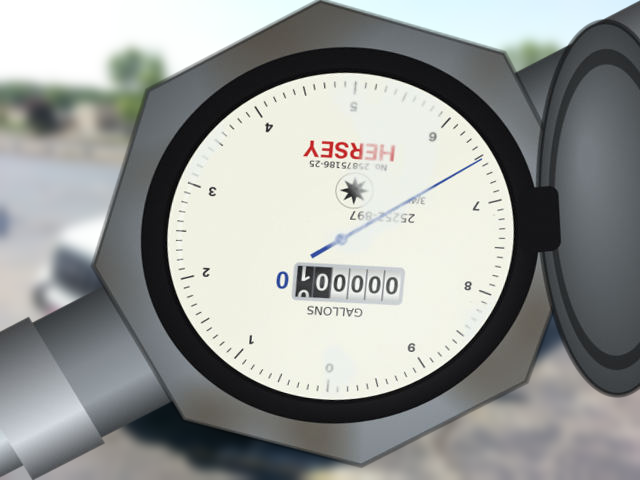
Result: 6.5; gal
